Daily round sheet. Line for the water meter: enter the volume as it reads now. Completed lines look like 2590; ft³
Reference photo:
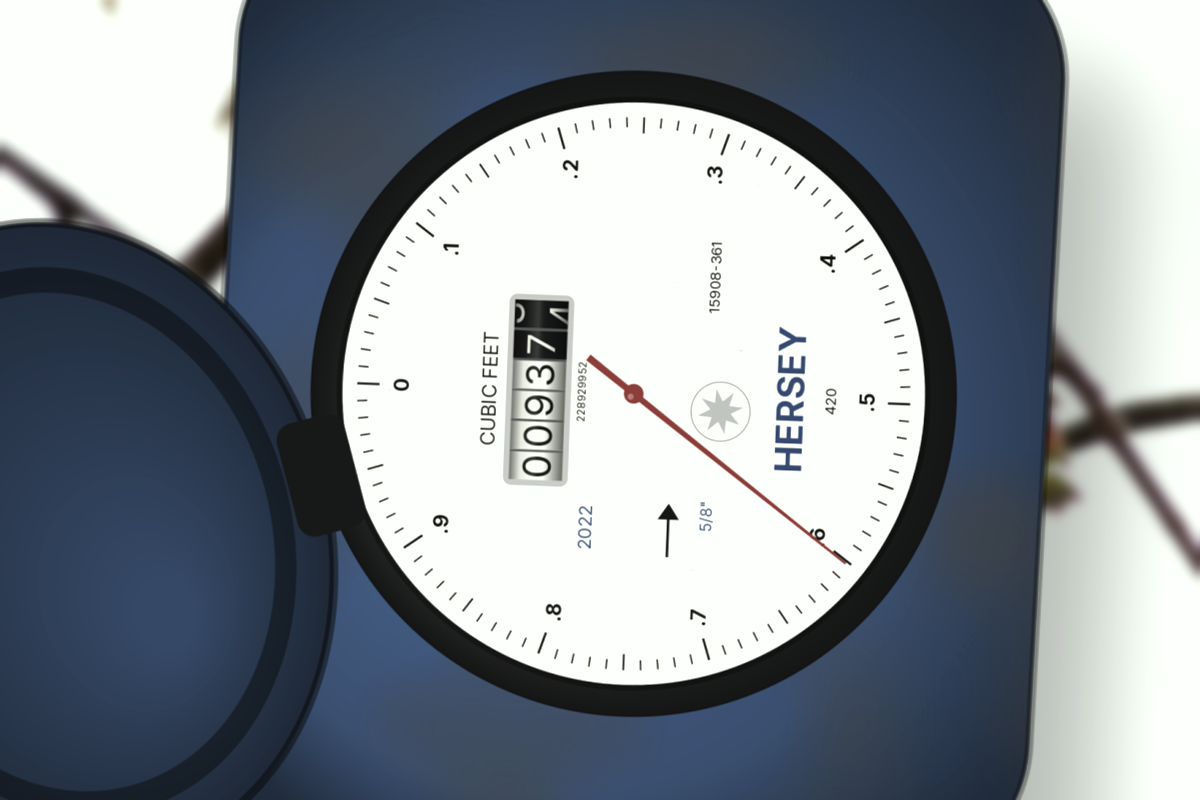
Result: 9373.60; ft³
